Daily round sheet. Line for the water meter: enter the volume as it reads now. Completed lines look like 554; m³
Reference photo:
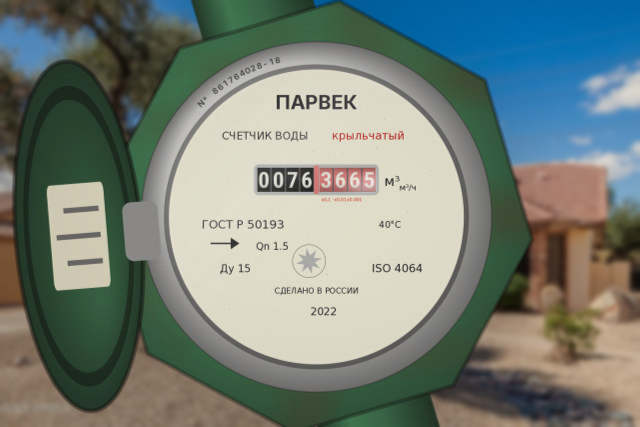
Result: 76.3665; m³
